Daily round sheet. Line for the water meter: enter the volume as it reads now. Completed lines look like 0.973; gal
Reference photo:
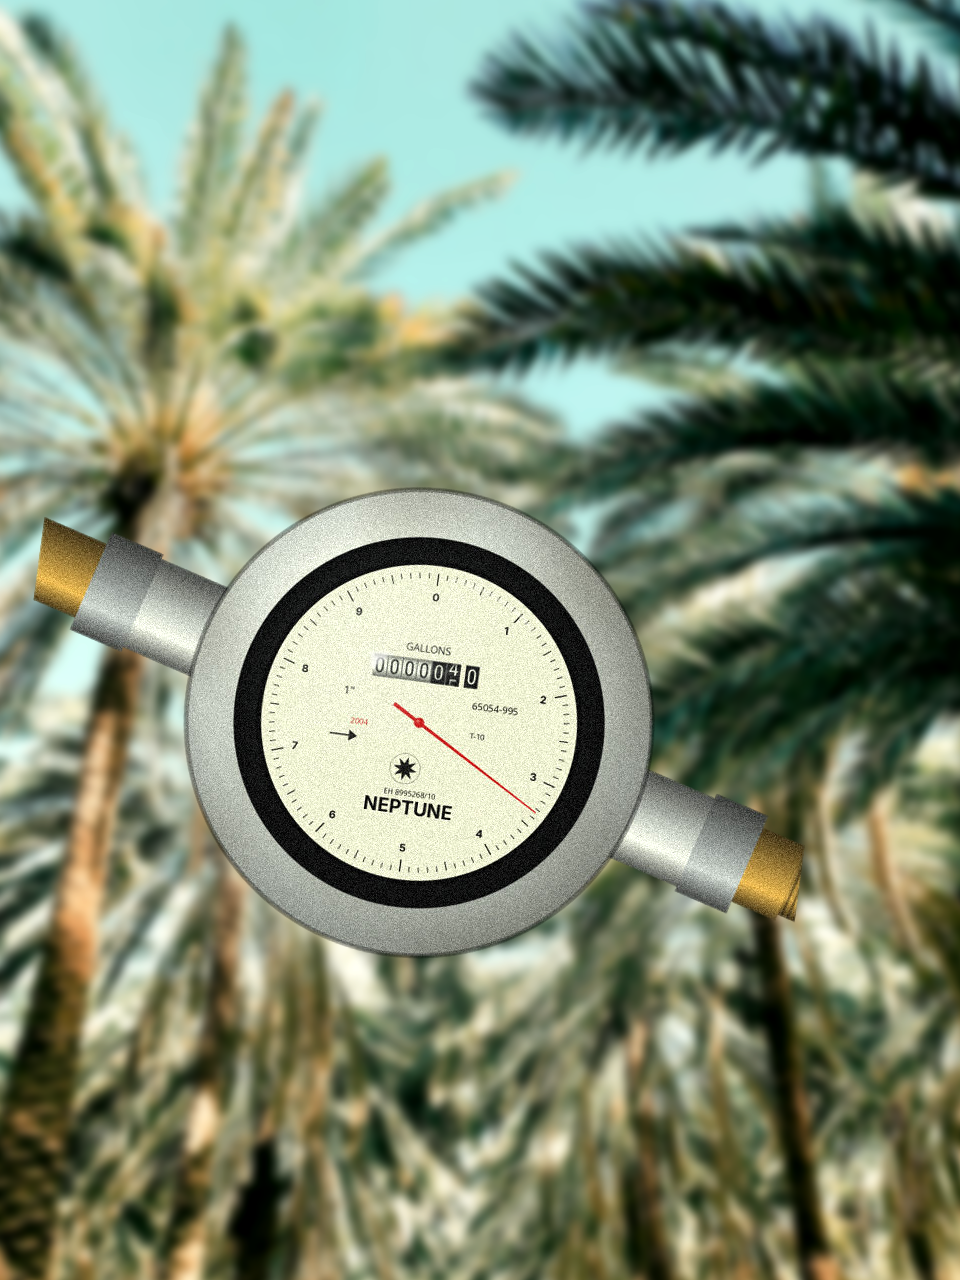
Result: 43.3; gal
